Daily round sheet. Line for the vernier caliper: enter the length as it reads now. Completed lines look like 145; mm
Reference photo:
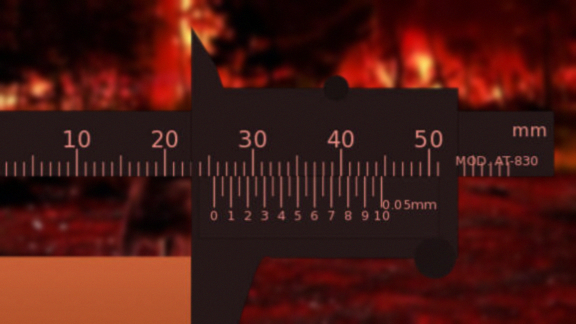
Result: 25.6; mm
